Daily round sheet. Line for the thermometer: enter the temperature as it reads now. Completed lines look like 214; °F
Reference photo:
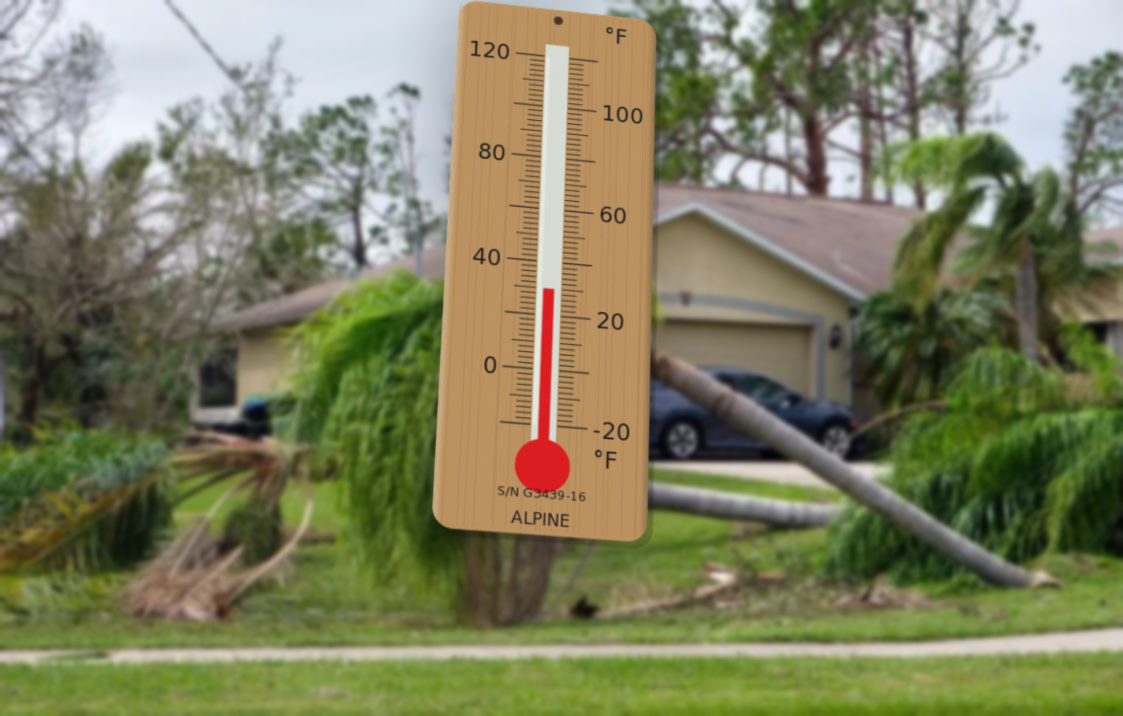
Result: 30; °F
